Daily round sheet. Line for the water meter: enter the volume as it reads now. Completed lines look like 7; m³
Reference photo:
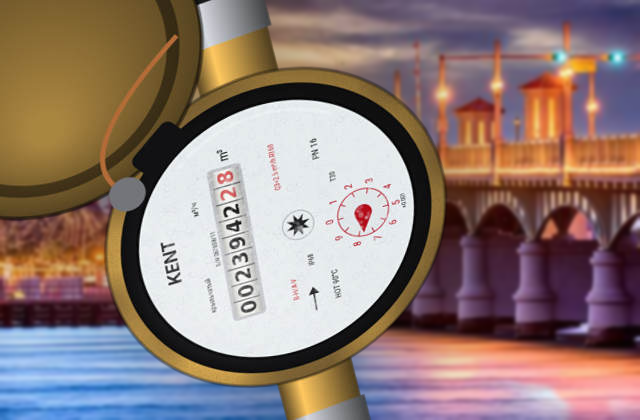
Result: 23942.287; m³
